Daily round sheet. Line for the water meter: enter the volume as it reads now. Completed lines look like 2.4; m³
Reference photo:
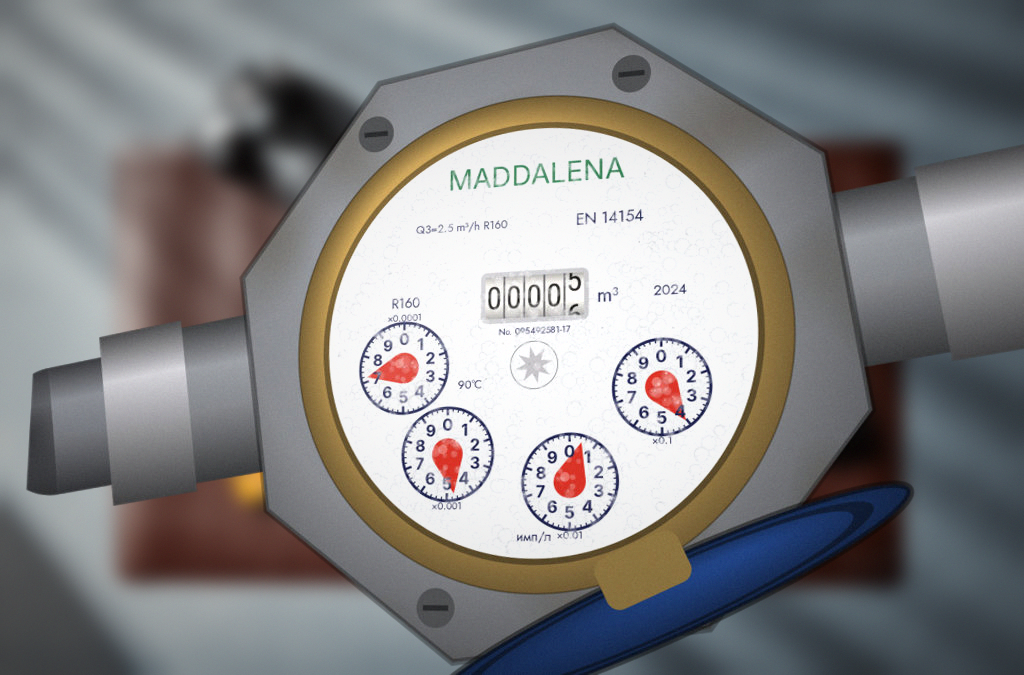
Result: 5.4047; m³
